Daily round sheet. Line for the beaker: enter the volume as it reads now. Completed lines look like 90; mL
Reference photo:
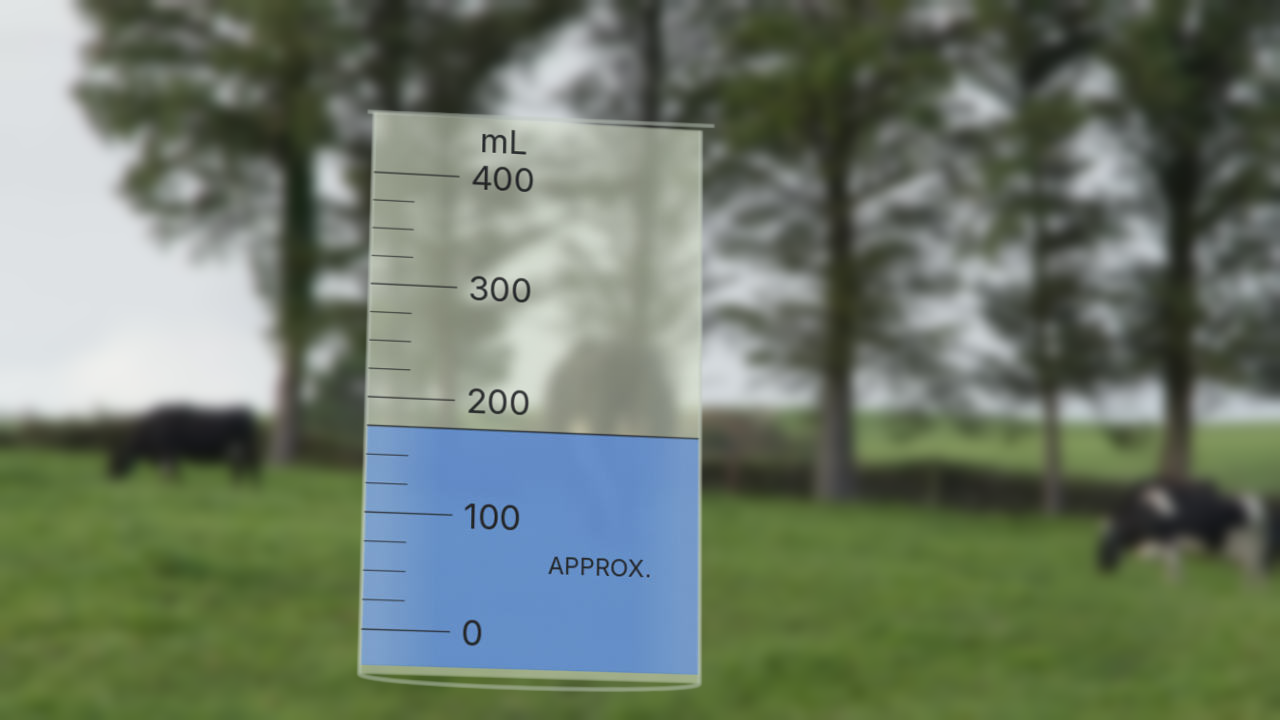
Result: 175; mL
